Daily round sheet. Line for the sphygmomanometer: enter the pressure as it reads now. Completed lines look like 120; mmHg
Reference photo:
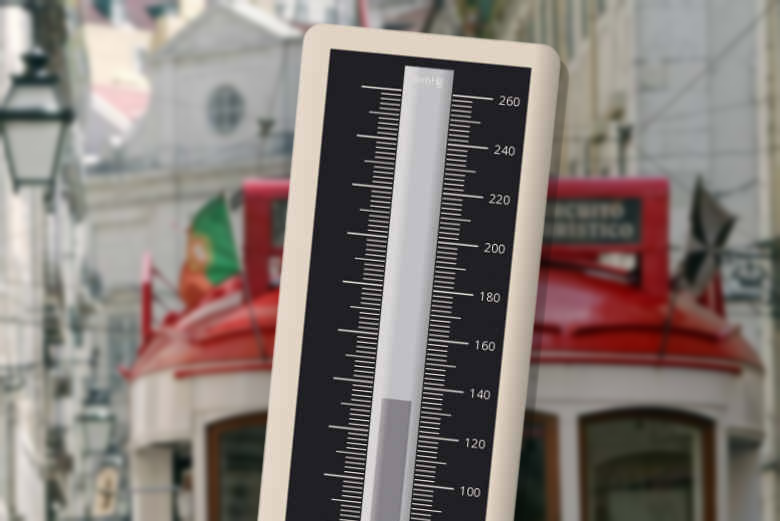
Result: 134; mmHg
